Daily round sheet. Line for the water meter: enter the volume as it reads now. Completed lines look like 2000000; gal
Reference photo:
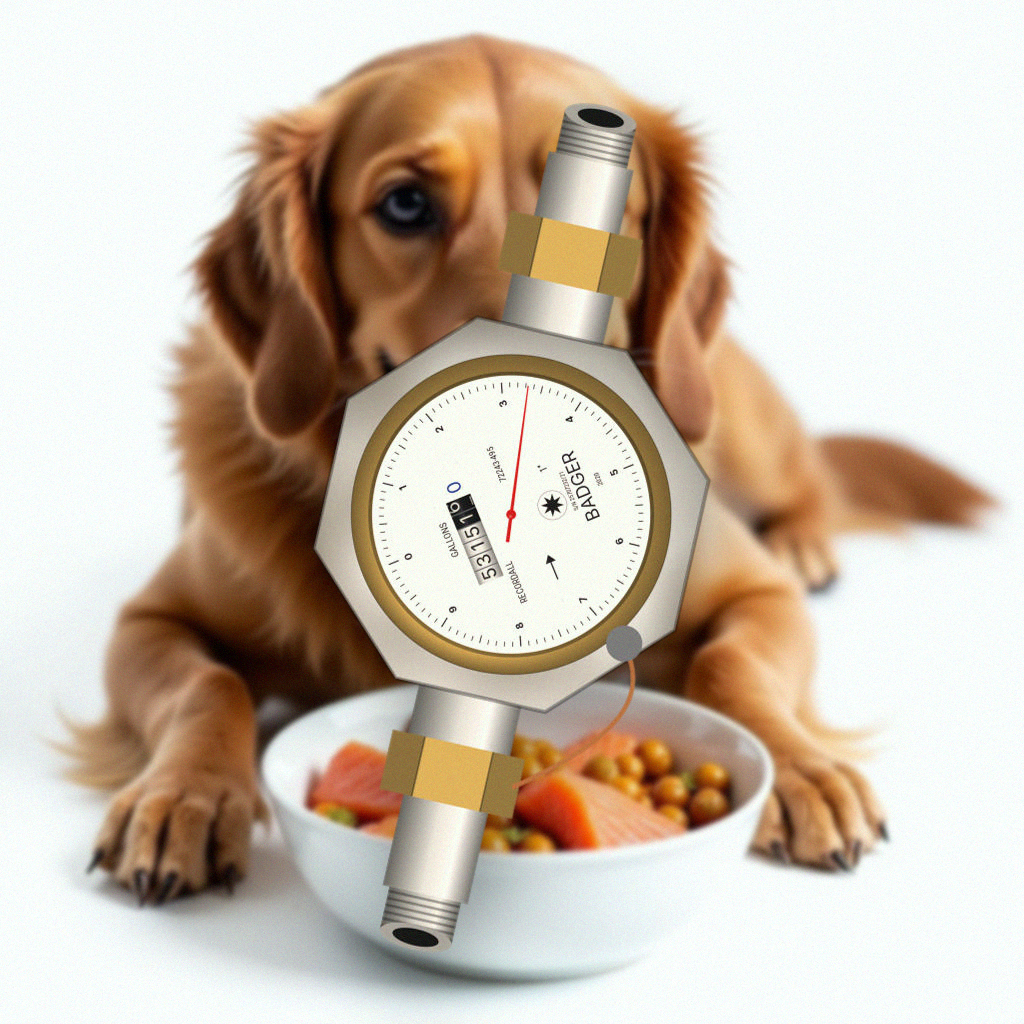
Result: 5315163.3; gal
